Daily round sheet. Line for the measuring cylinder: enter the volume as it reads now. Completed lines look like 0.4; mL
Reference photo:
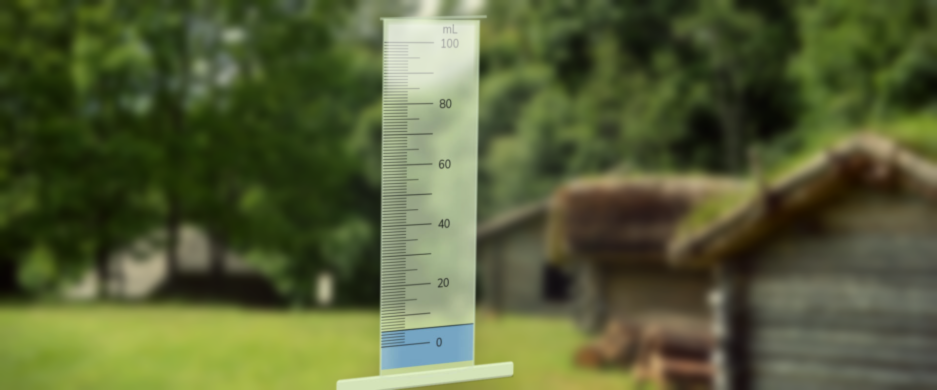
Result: 5; mL
